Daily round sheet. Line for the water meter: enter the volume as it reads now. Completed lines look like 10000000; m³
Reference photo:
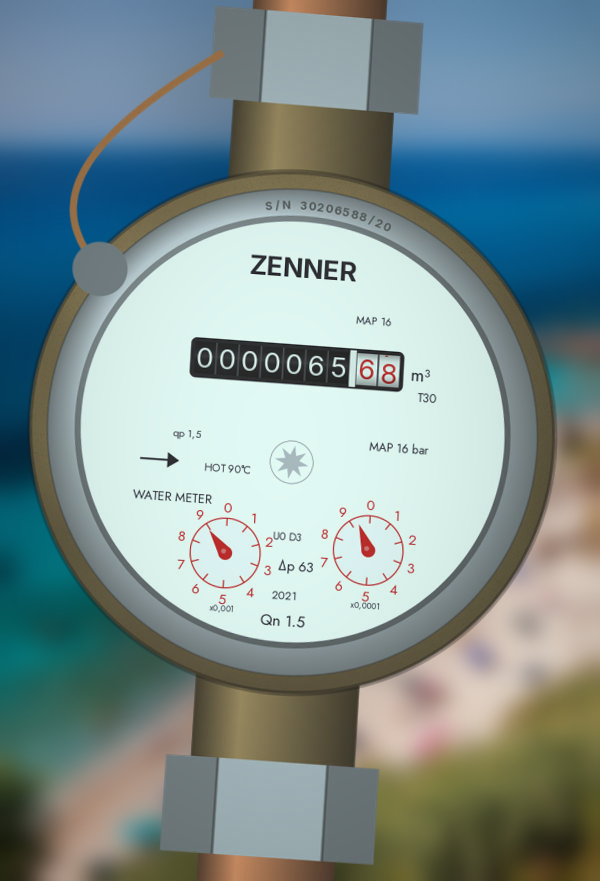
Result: 65.6789; m³
